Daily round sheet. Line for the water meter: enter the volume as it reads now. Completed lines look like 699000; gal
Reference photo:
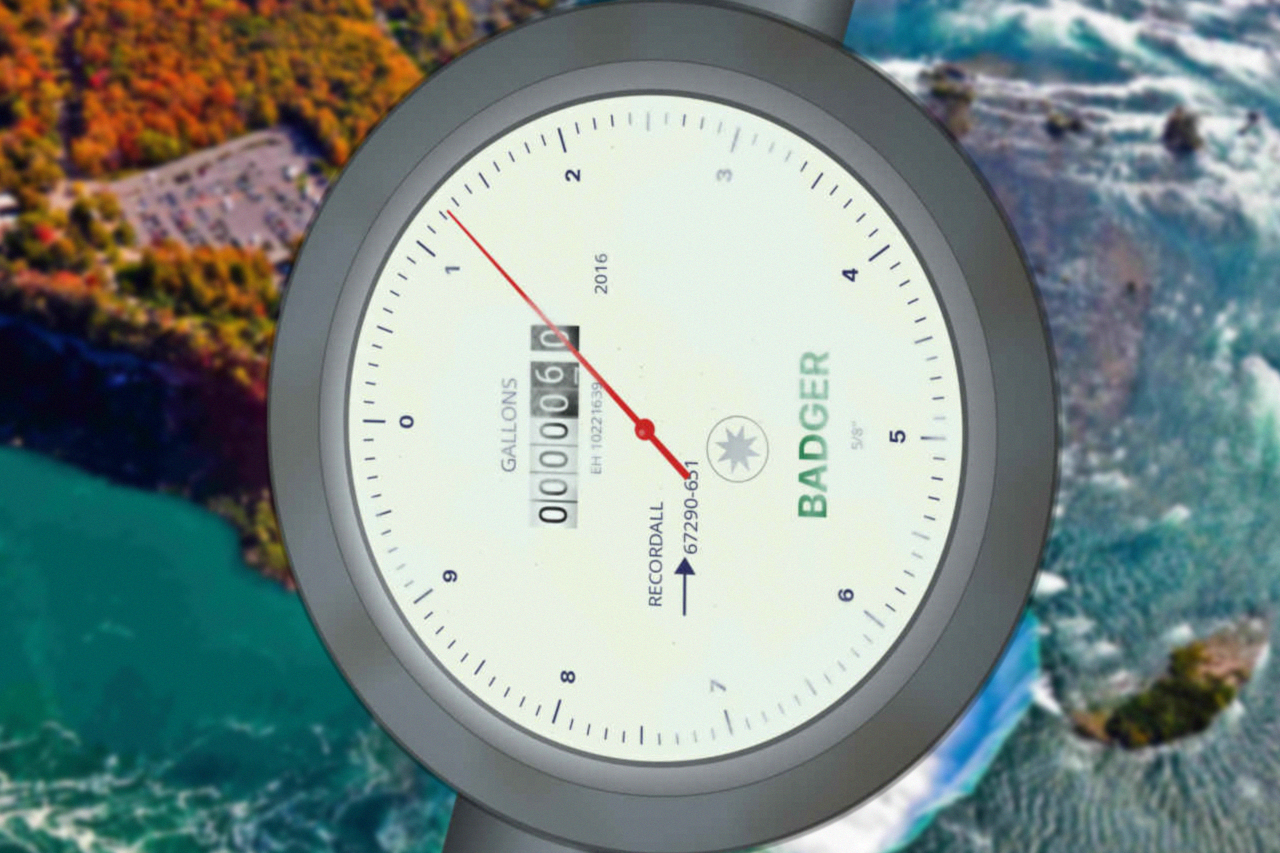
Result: 61.2; gal
